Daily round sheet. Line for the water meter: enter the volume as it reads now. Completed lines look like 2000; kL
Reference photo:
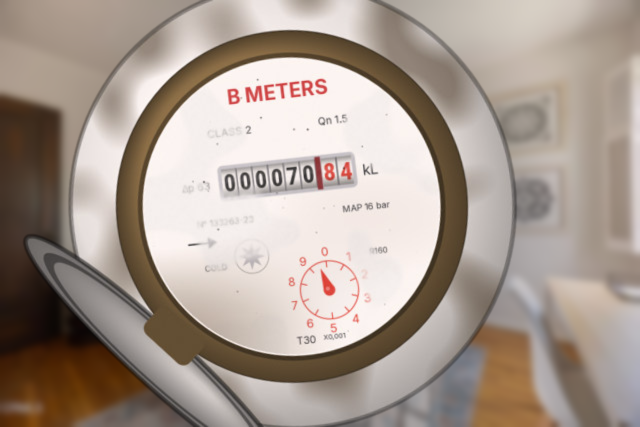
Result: 70.839; kL
